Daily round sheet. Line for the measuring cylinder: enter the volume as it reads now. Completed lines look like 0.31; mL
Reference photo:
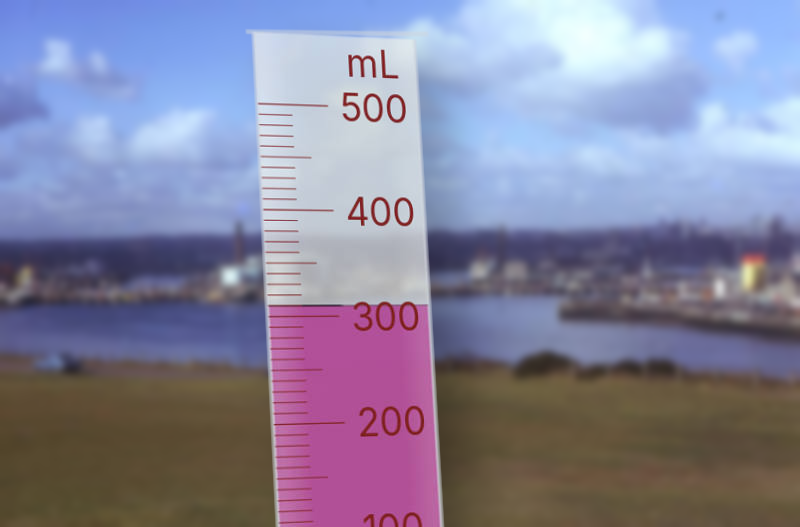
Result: 310; mL
